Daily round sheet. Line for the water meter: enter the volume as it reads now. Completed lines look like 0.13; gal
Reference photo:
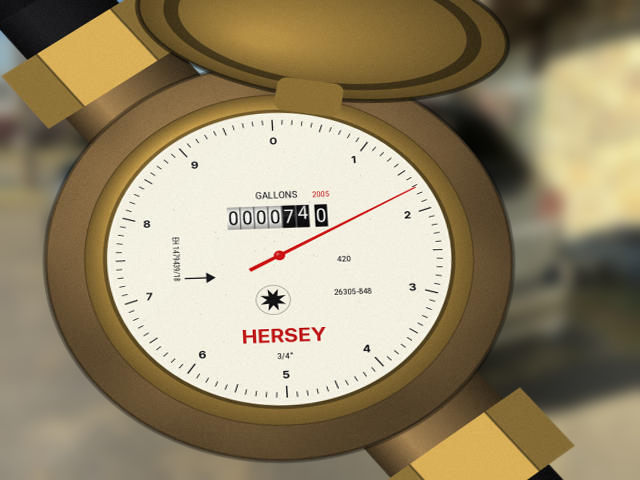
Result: 741.7; gal
